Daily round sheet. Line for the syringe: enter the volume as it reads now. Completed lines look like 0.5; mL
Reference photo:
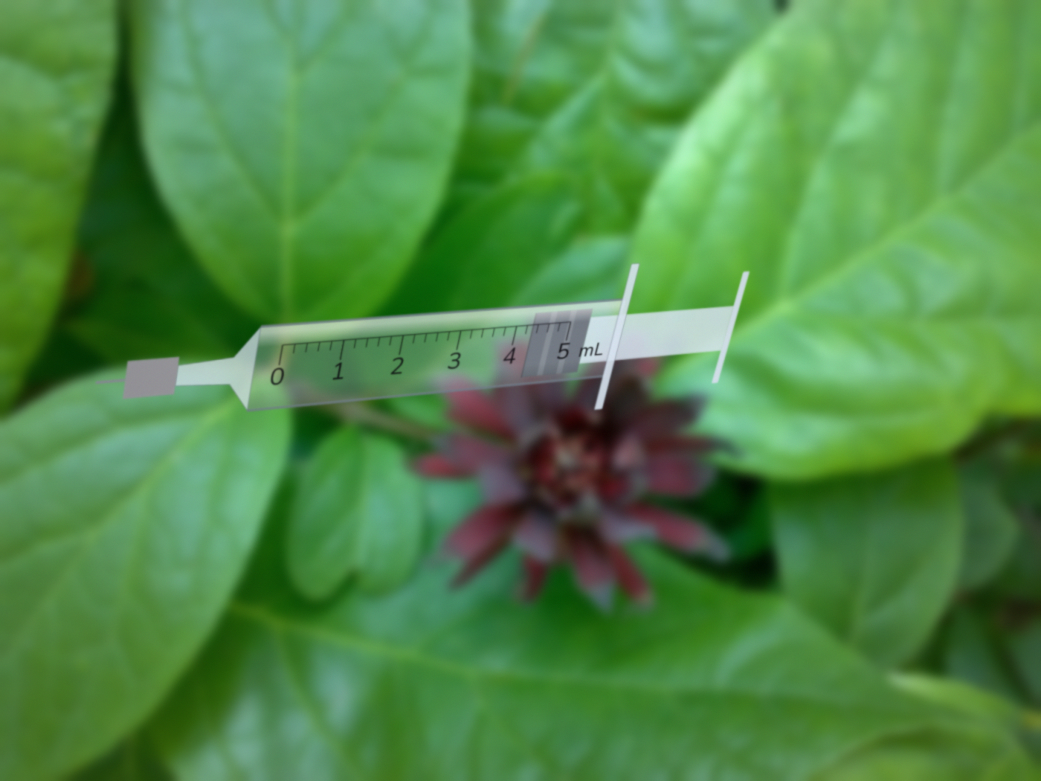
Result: 4.3; mL
